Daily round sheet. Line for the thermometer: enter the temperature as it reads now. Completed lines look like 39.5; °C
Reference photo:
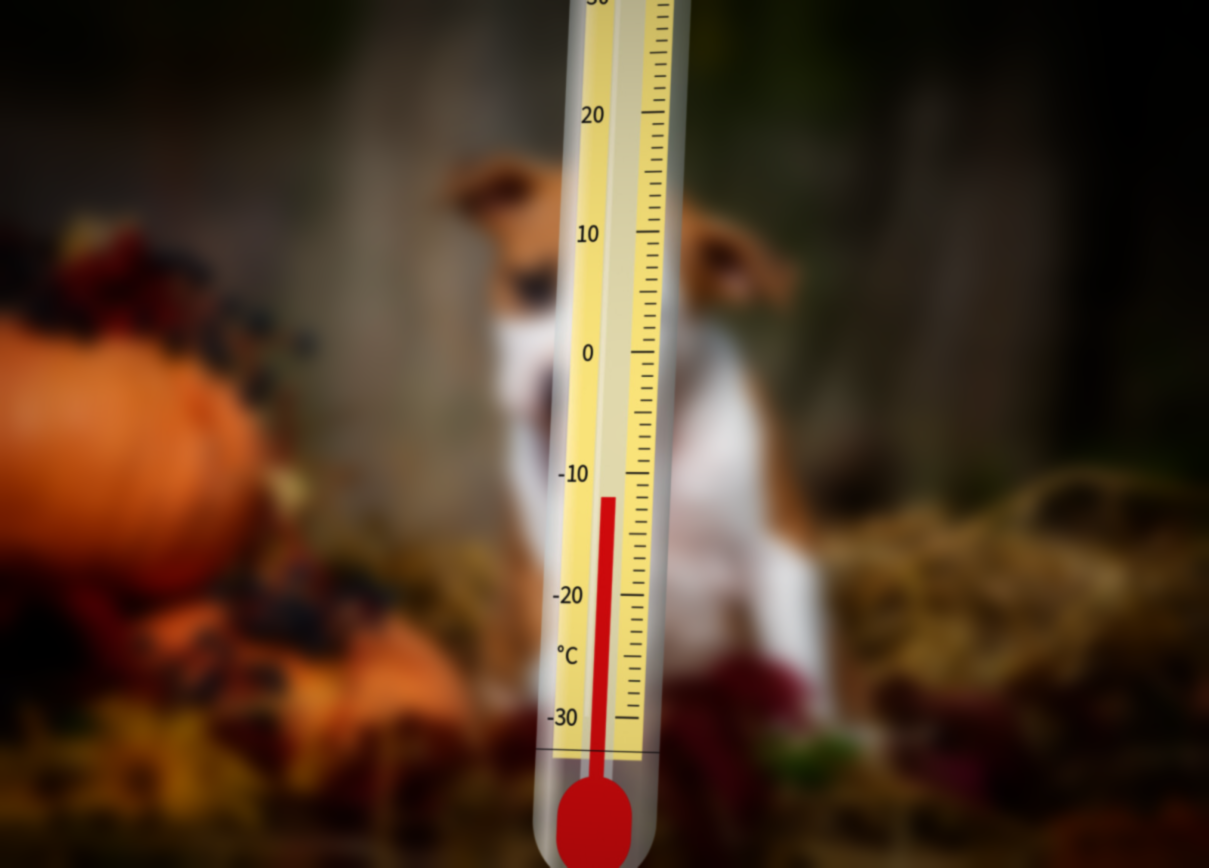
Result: -12; °C
